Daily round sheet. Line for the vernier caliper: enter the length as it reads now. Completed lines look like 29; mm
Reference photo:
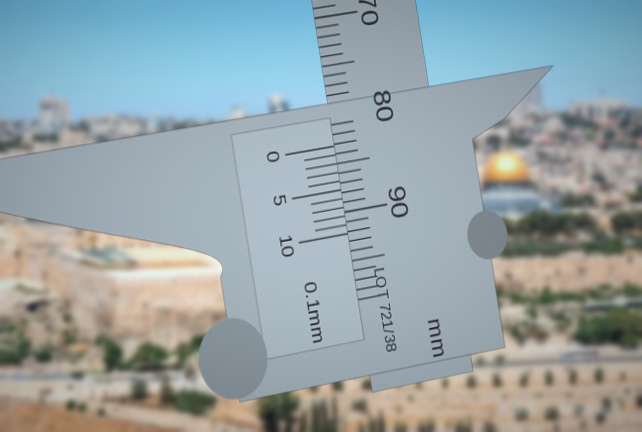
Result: 83.2; mm
